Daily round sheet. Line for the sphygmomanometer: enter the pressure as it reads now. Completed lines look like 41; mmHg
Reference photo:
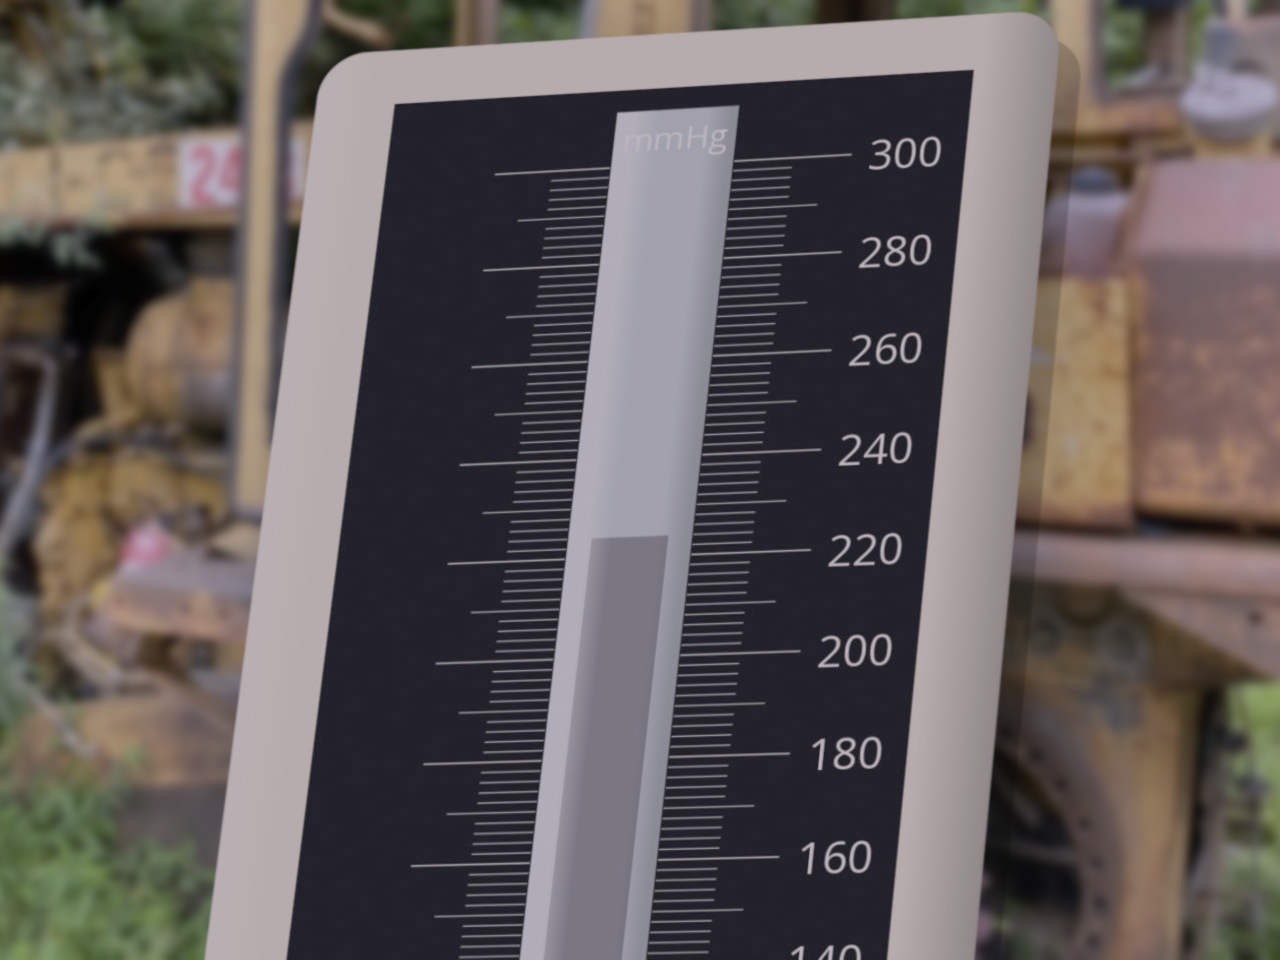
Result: 224; mmHg
